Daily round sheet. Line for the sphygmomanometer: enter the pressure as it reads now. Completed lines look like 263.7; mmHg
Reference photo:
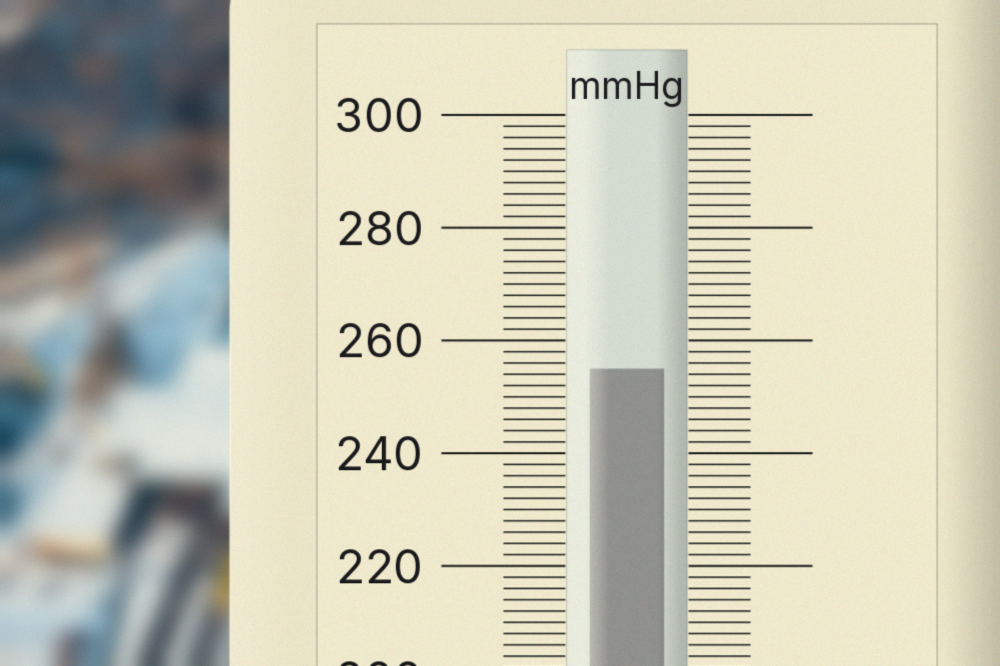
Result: 255; mmHg
